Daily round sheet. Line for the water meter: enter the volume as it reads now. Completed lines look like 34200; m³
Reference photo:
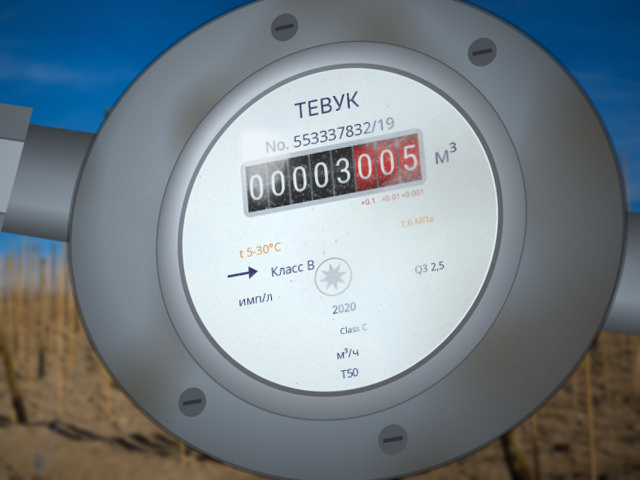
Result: 3.005; m³
